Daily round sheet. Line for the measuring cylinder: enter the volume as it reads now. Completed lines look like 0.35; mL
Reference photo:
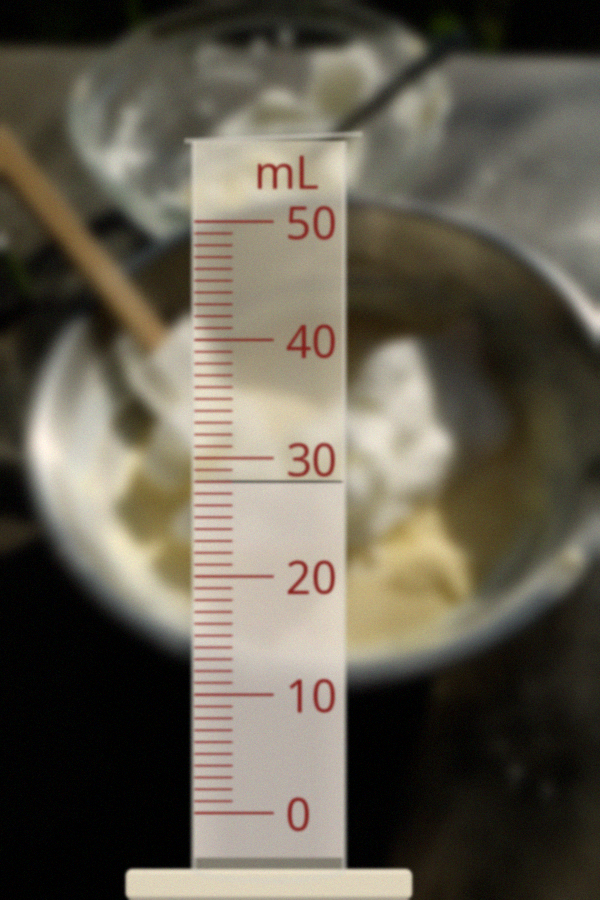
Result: 28; mL
